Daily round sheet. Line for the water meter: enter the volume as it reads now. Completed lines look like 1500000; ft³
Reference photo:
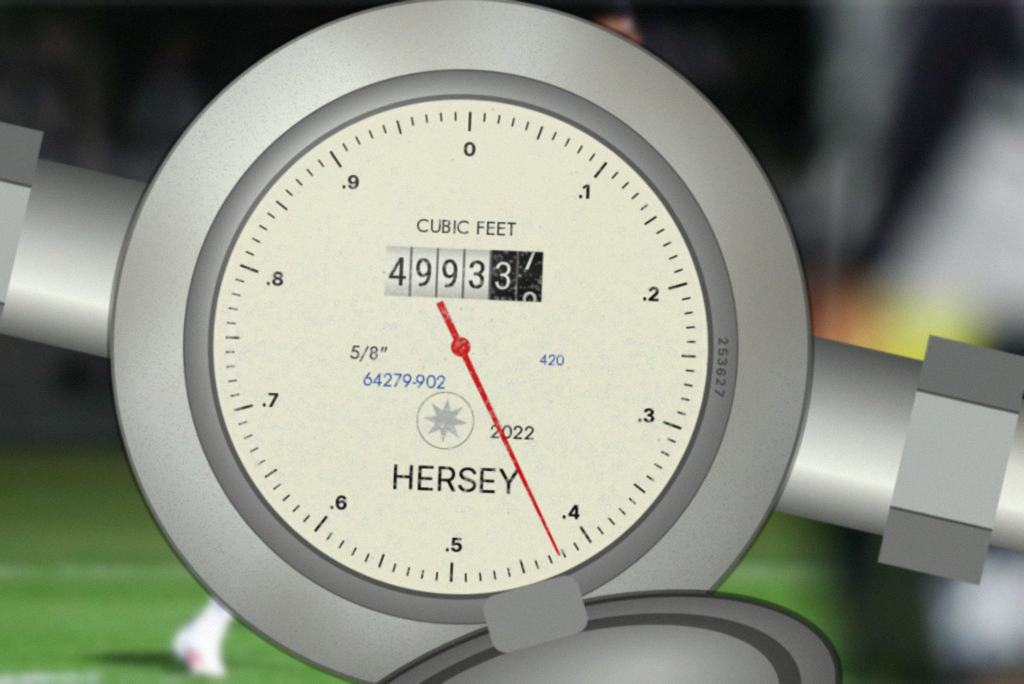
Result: 499337.42; ft³
